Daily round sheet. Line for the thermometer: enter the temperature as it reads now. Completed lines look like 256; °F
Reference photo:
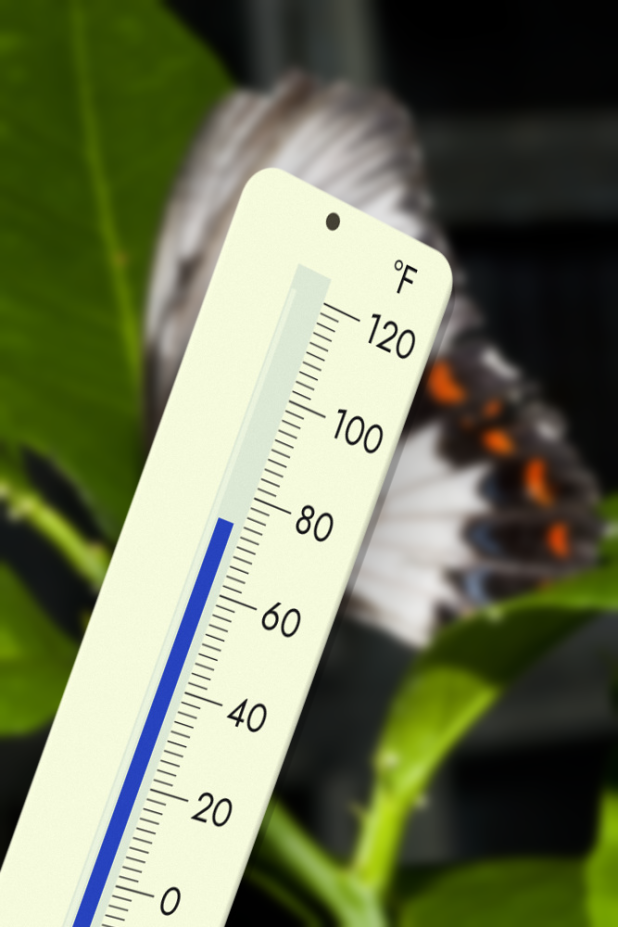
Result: 74; °F
